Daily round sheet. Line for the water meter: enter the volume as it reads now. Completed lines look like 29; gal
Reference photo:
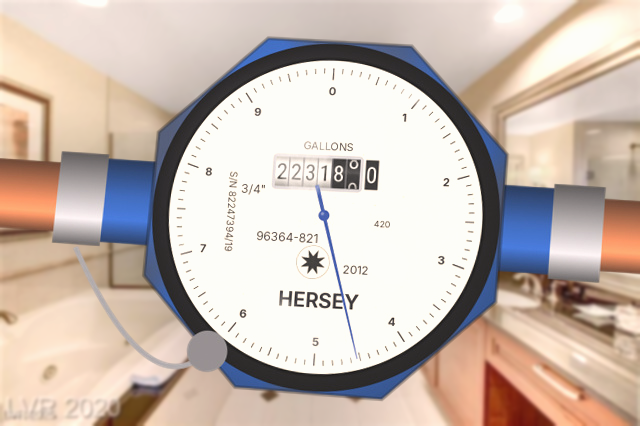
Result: 2231884.5; gal
